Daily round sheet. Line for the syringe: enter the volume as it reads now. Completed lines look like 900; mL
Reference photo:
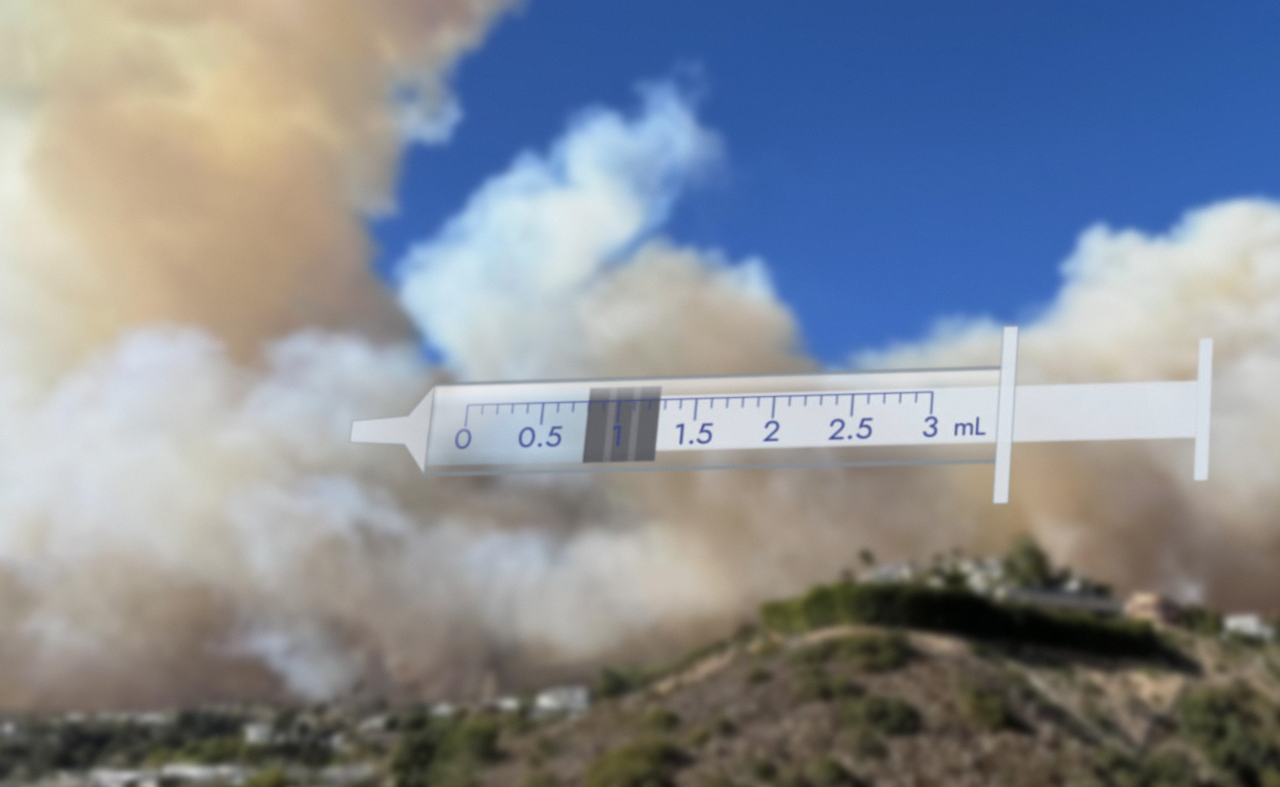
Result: 0.8; mL
